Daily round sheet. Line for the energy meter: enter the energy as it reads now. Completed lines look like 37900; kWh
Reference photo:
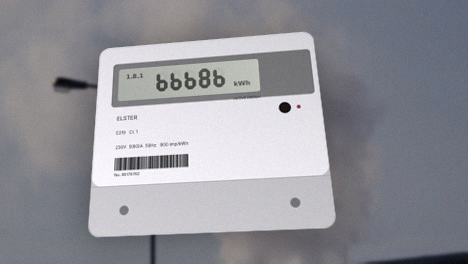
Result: 66686; kWh
